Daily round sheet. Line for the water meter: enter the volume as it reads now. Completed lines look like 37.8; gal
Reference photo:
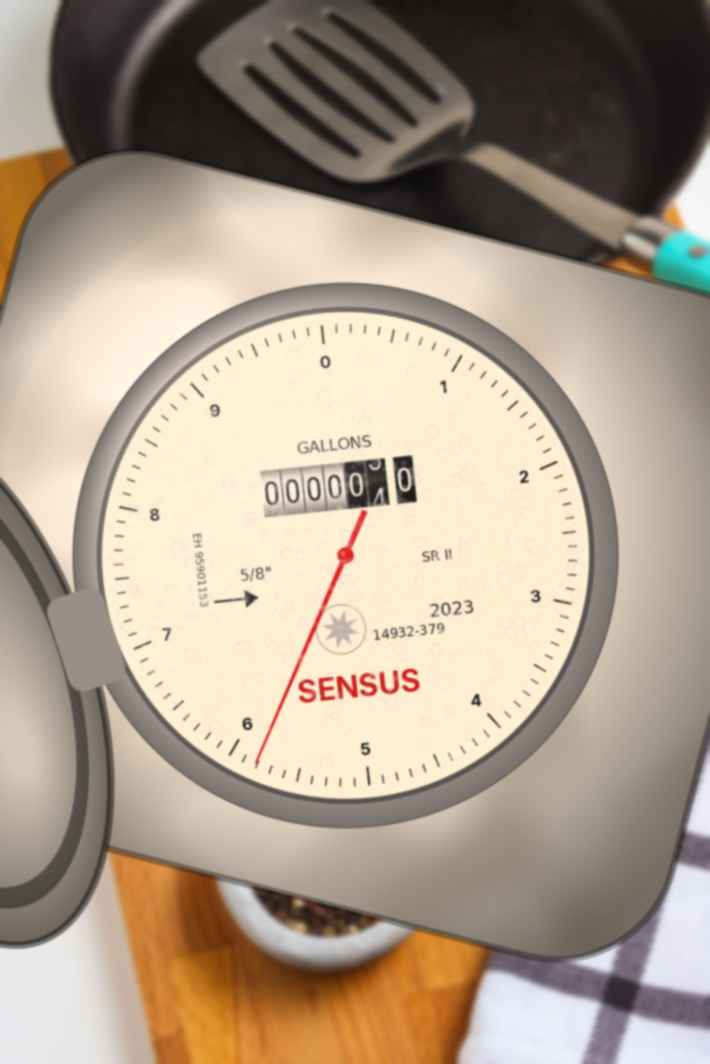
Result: 35.8; gal
